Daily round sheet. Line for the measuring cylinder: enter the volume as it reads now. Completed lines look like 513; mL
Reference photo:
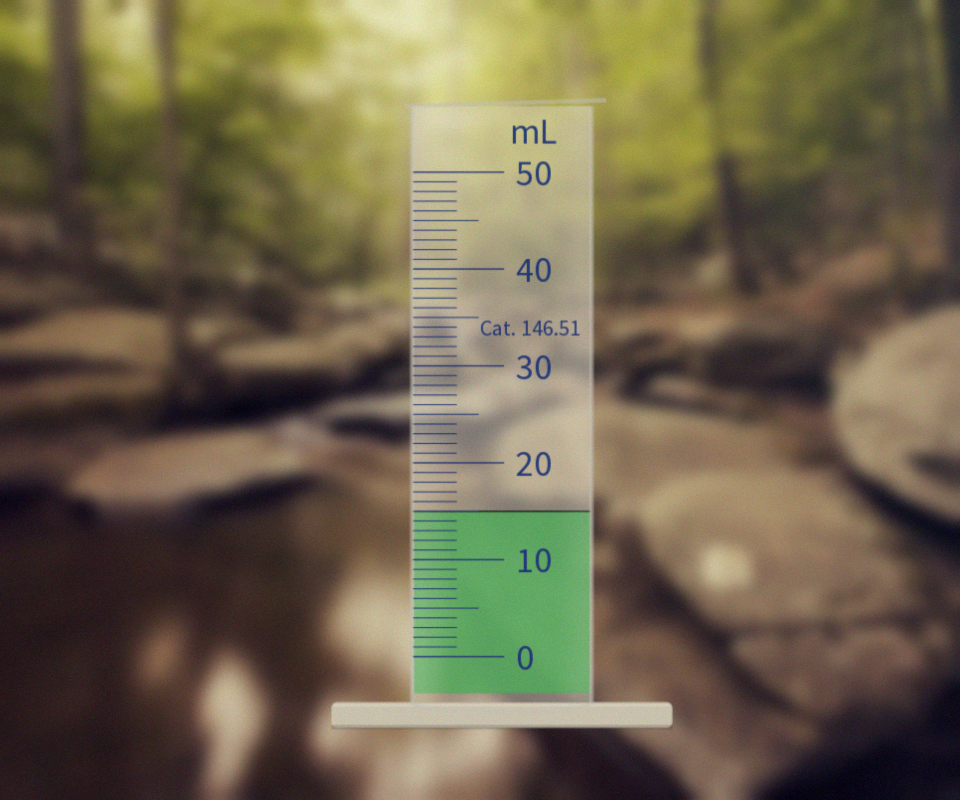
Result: 15; mL
